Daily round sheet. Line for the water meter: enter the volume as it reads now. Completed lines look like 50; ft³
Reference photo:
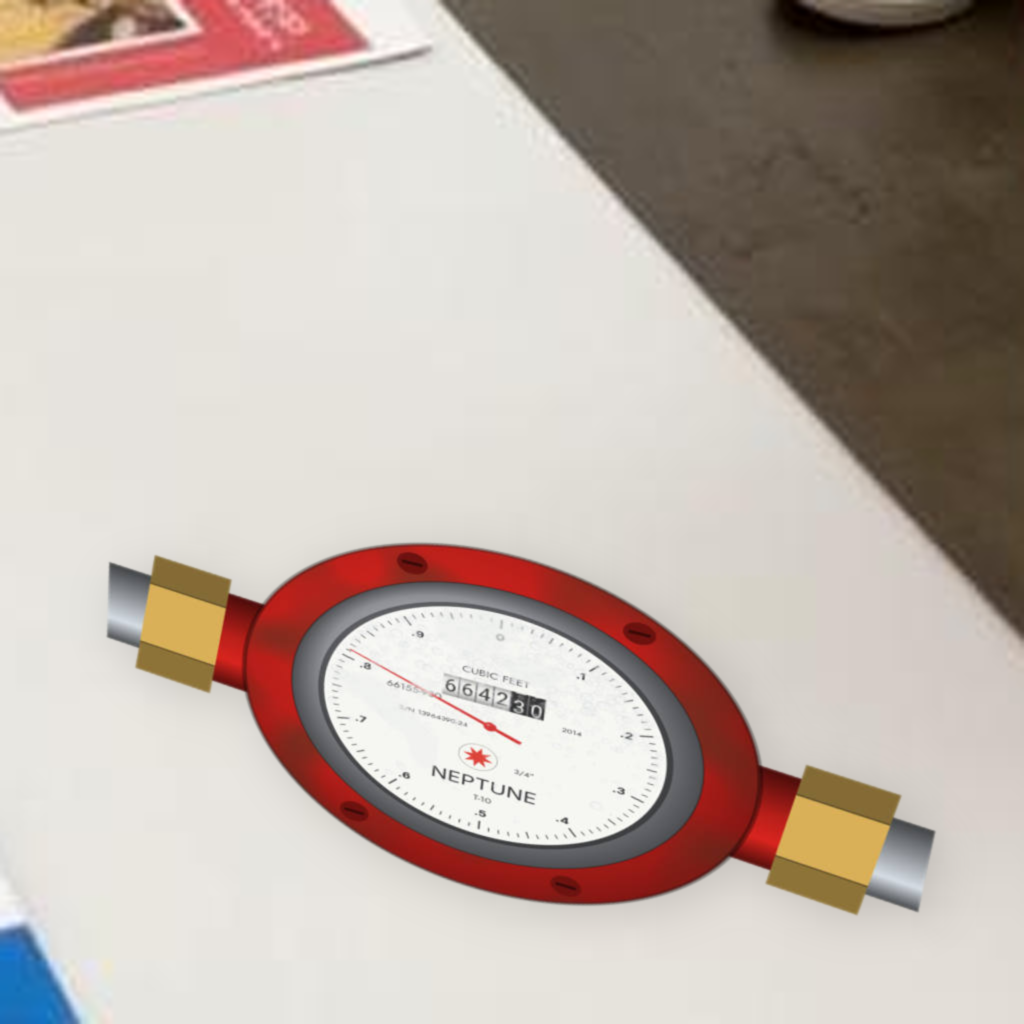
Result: 664229.81; ft³
